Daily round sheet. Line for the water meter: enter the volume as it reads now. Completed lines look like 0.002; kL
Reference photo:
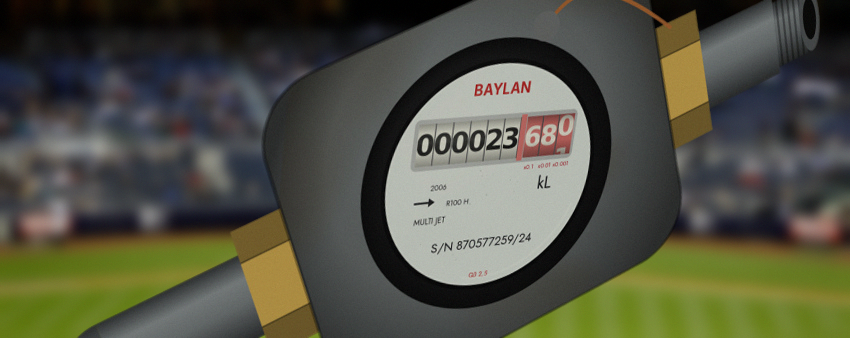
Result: 23.680; kL
